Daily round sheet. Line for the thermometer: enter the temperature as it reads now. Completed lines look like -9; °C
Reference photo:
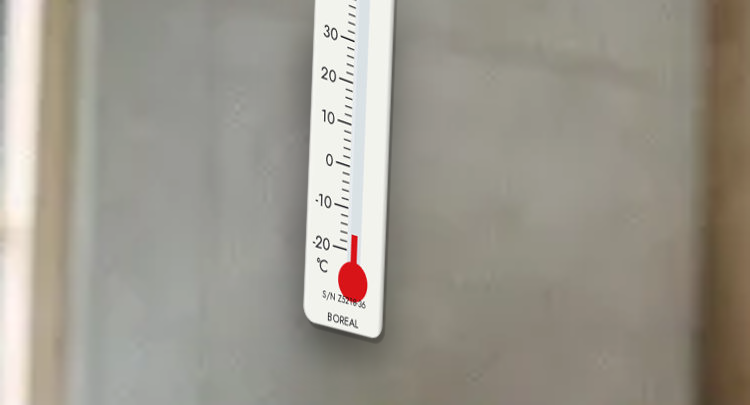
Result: -16; °C
